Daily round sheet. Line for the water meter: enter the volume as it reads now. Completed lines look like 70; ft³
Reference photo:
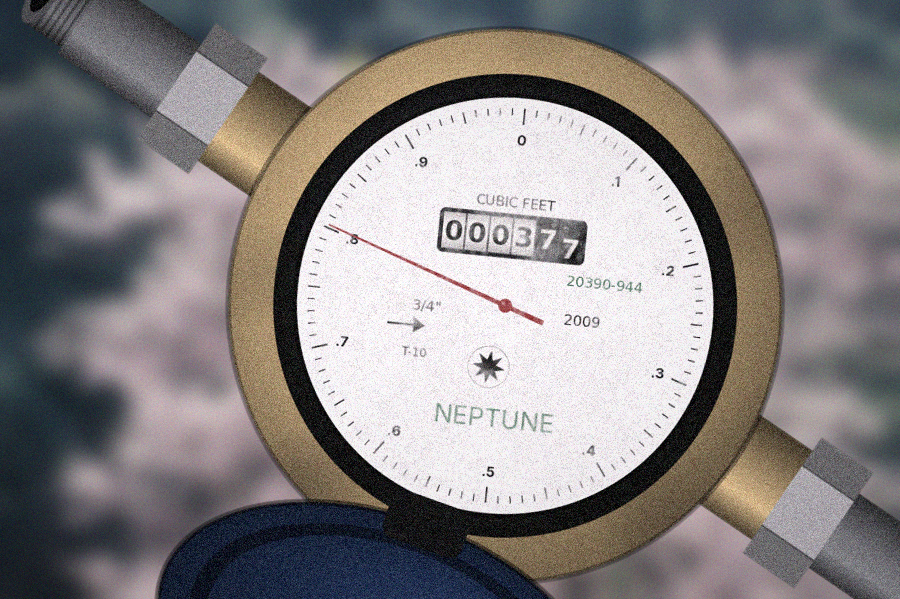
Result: 376.80; ft³
